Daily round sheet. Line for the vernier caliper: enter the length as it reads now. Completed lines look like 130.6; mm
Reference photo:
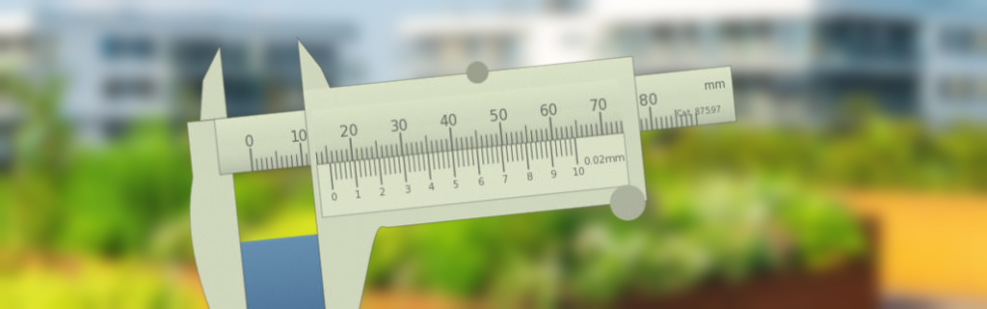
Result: 15.5; mm
